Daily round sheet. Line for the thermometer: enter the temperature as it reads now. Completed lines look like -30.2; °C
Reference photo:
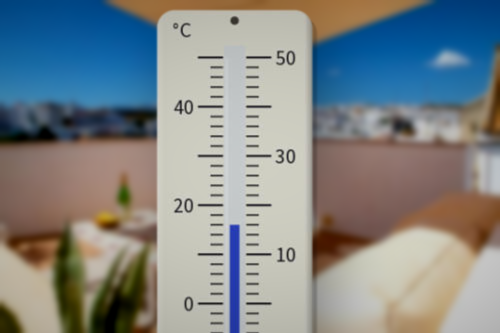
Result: 16; °C
